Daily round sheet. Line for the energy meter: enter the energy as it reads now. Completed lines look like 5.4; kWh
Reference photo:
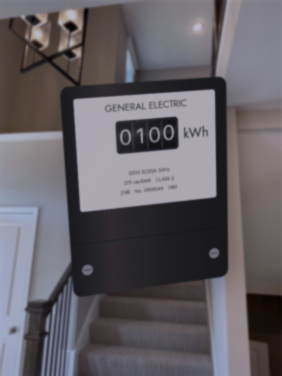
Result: 100; kWh
